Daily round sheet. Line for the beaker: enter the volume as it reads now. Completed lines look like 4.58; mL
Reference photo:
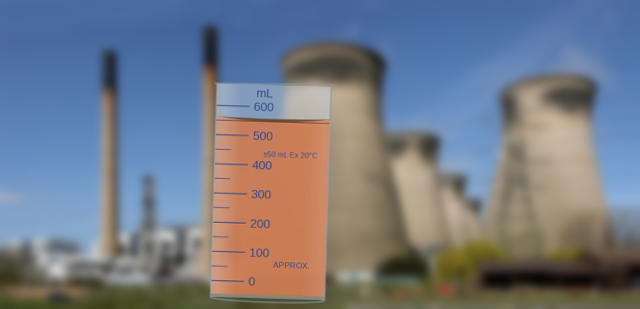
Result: 550; mL
